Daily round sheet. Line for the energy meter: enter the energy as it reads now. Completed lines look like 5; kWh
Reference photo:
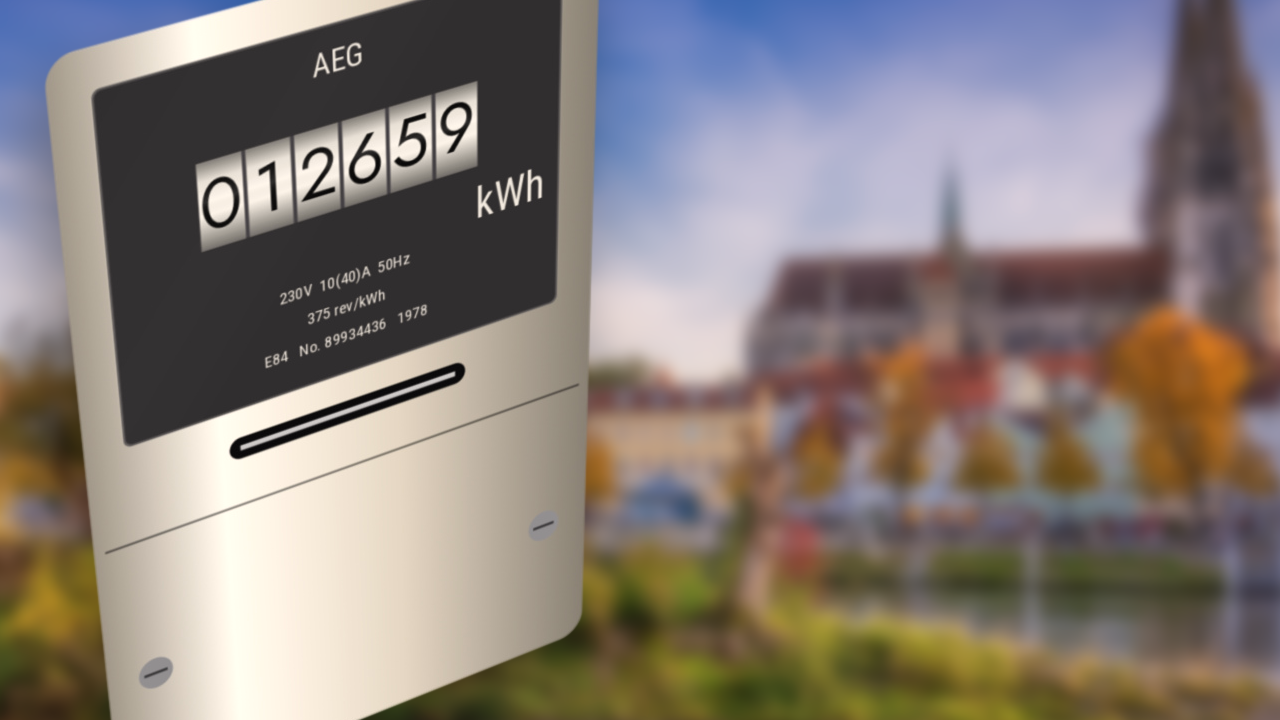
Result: 12659; kWh
